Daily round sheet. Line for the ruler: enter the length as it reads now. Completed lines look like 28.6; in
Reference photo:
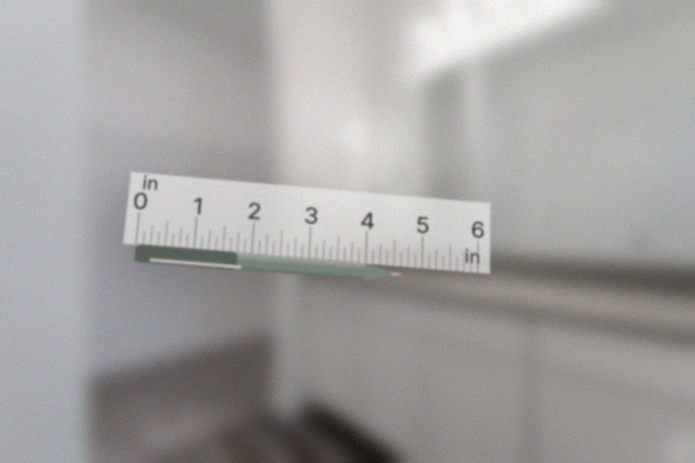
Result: 4.625; in
